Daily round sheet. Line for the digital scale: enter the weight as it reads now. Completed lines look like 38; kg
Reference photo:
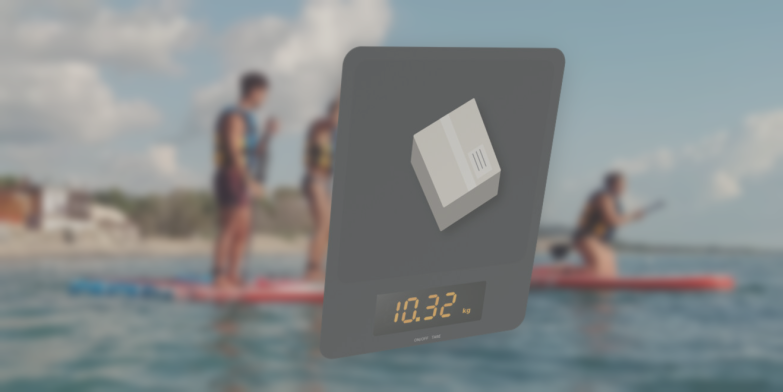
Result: 10.32; kg
